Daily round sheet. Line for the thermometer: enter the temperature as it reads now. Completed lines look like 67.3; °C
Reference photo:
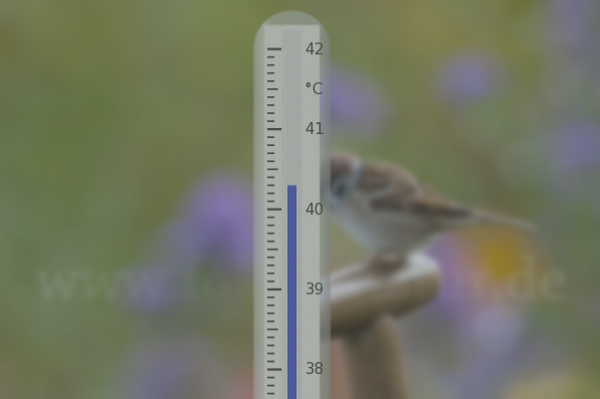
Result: 40.3; °C
